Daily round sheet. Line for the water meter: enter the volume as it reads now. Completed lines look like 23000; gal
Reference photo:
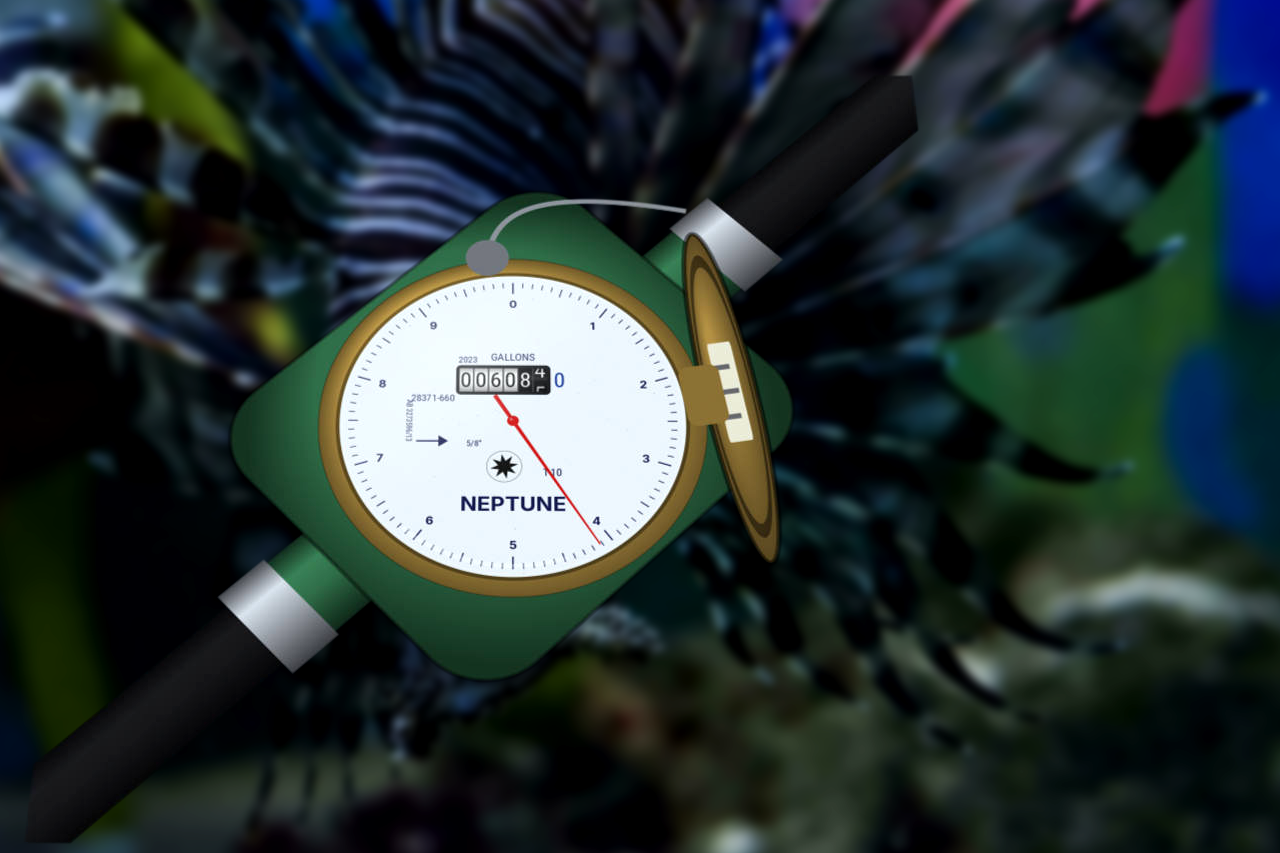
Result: 60844.1; gal
